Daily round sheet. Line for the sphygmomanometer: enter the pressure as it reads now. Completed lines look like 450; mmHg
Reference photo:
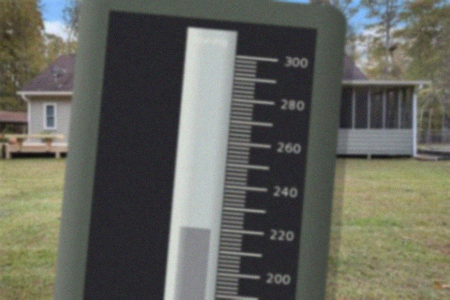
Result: 220; mmHg
